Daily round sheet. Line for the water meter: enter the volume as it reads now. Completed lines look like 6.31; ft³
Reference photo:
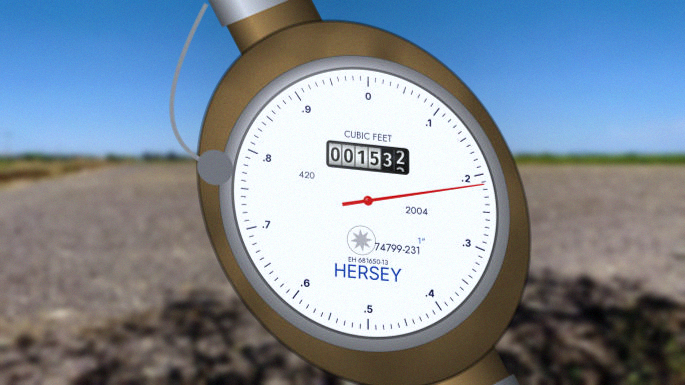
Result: 1532.21; ft³
